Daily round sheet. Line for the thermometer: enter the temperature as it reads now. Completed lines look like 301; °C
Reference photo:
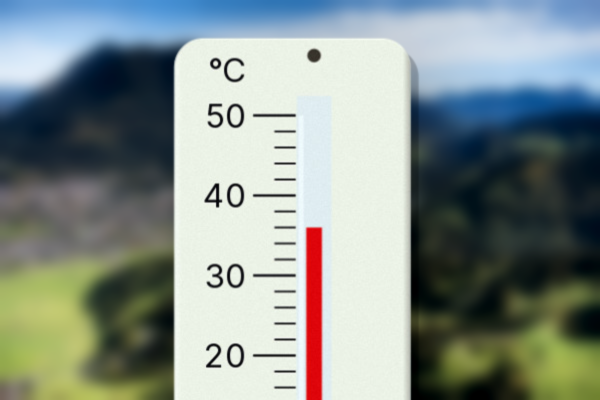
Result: 36; °C
